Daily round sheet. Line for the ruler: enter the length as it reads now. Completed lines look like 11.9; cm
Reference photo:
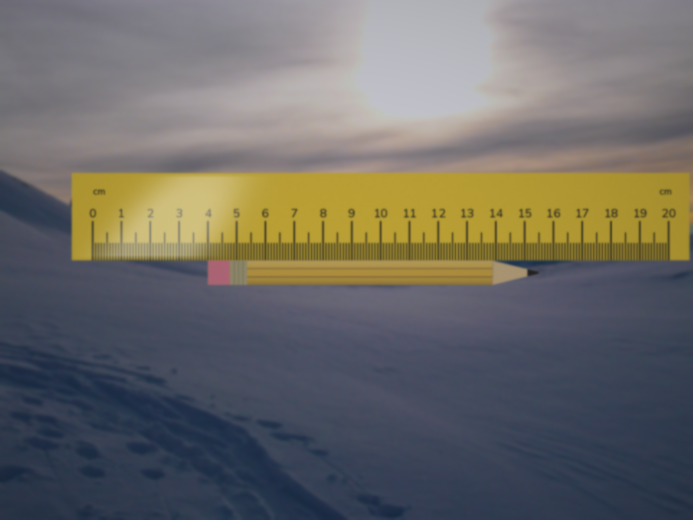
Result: 11.5; cm
